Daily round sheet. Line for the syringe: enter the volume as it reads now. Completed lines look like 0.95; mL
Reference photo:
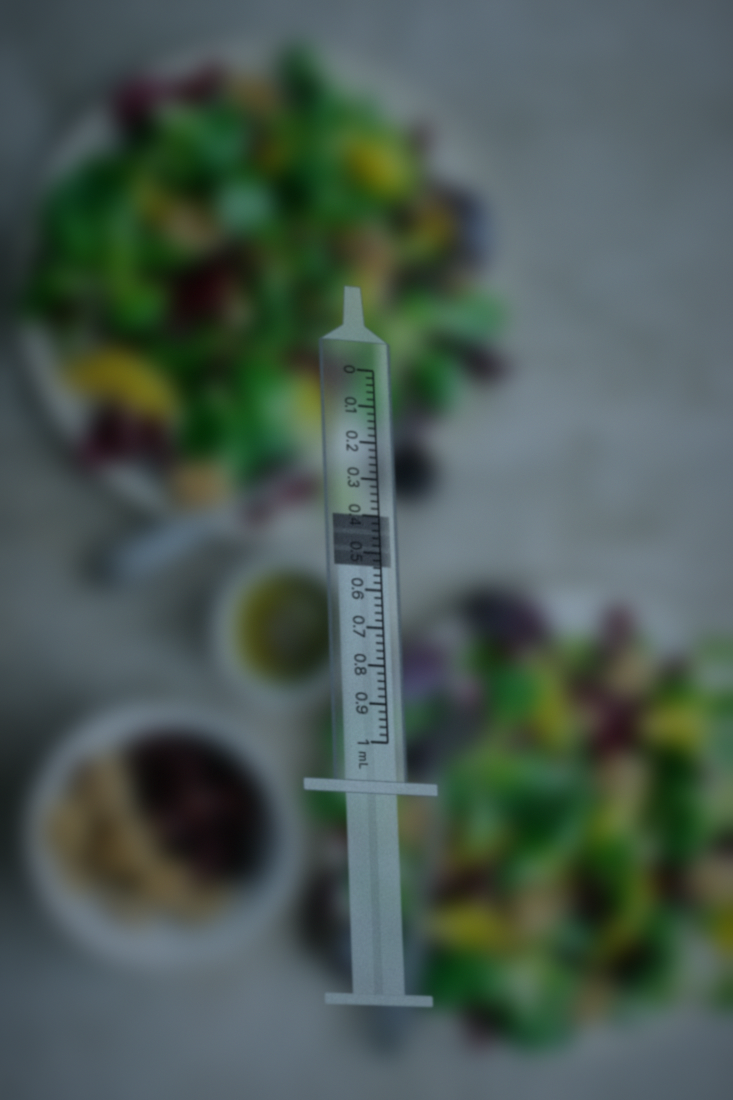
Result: 0.4; mL
